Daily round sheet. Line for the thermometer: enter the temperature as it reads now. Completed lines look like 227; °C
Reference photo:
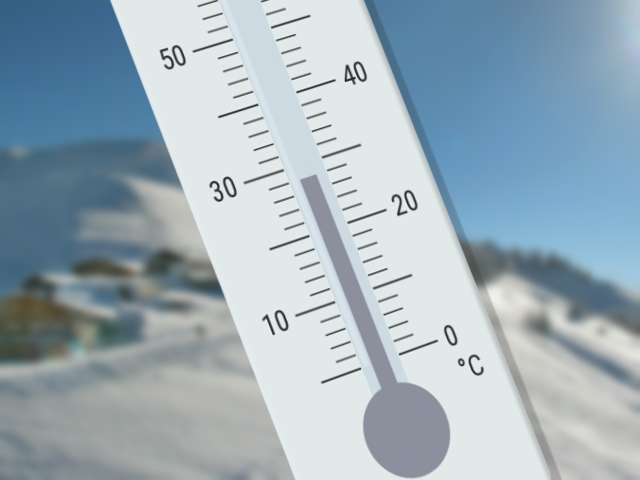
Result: 28; °C
